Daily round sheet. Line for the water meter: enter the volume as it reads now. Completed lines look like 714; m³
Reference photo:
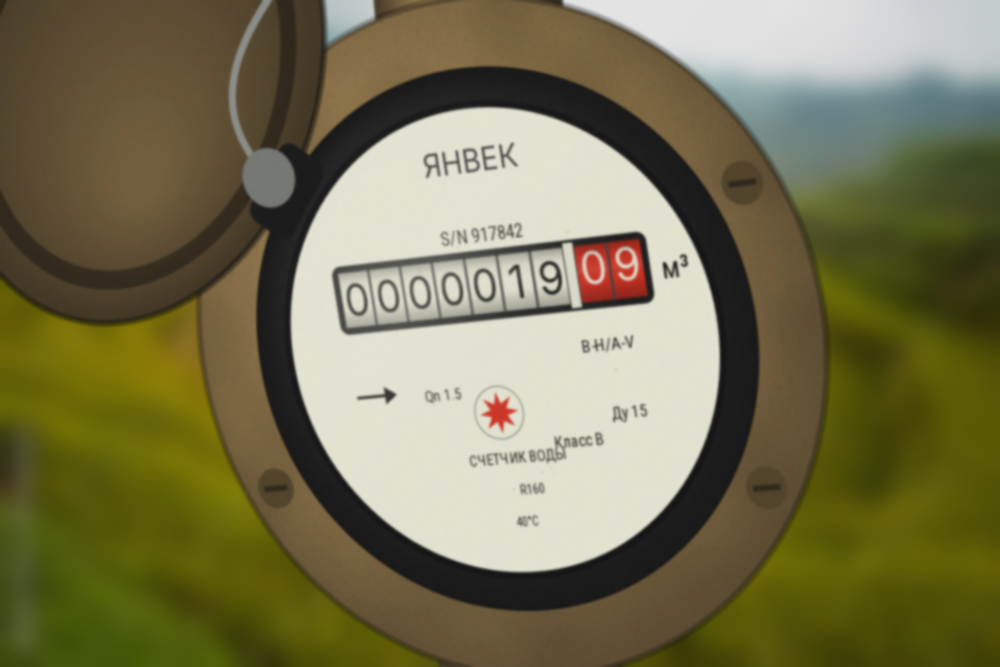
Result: 19.09; m³
